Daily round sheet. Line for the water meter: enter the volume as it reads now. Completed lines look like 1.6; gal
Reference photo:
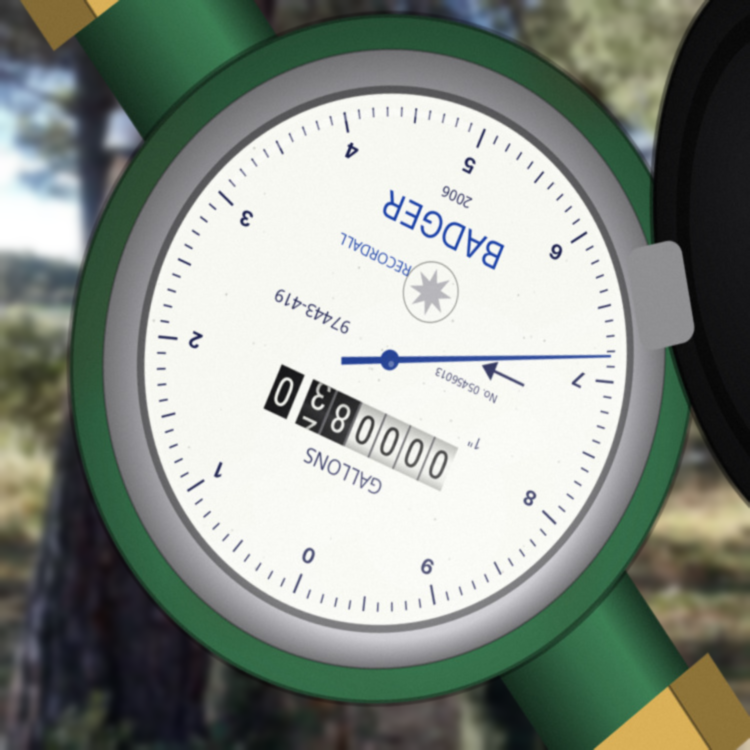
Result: 826.8; gal
